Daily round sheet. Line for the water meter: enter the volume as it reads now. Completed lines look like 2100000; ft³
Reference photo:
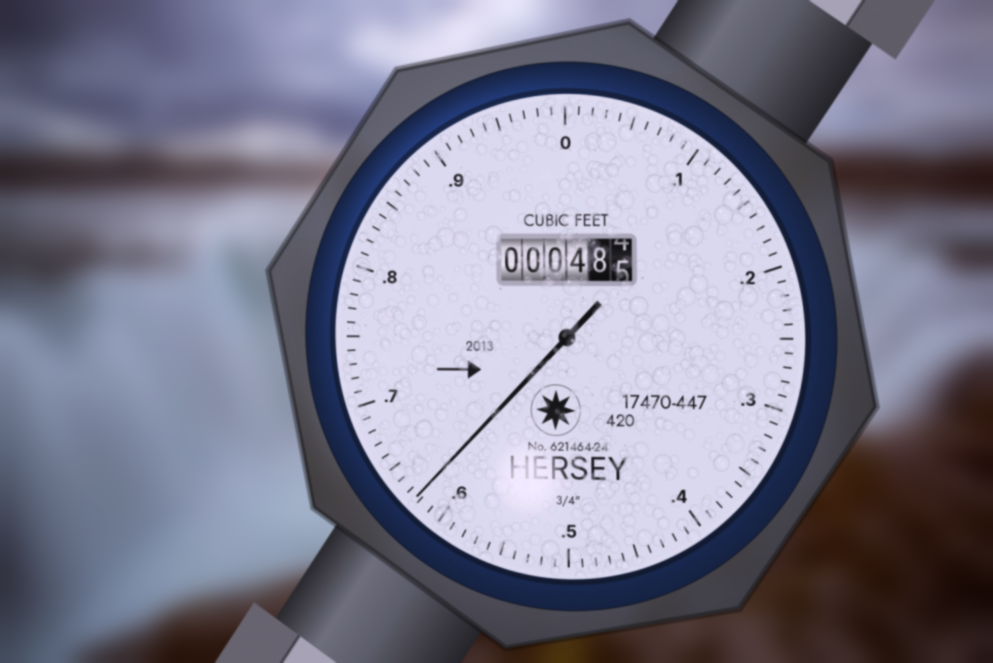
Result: 484.62; ft³
